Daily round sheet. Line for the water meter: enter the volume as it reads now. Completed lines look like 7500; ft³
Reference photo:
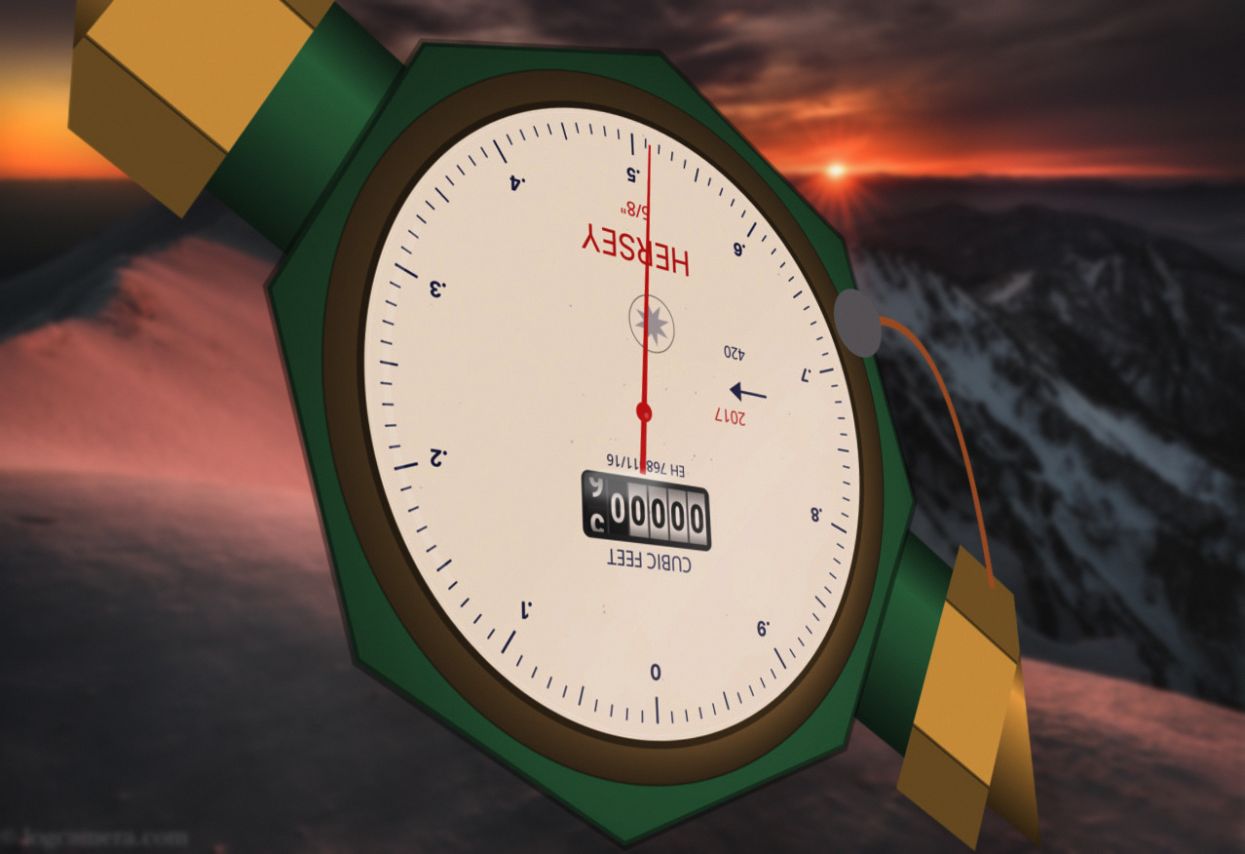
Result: 5.51; ft³
